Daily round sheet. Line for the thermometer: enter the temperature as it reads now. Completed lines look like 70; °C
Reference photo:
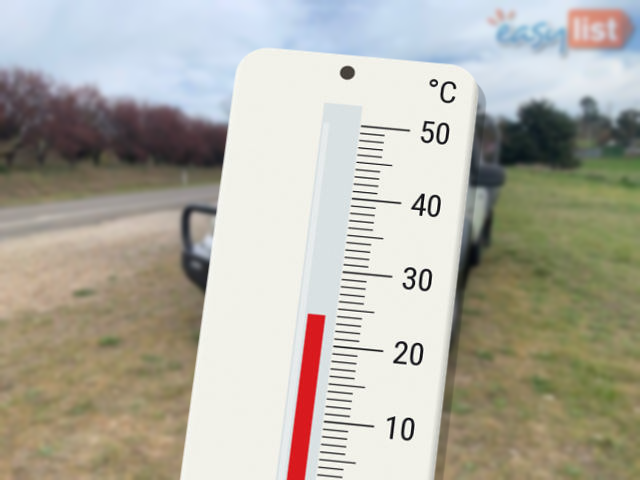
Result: 24; °C
